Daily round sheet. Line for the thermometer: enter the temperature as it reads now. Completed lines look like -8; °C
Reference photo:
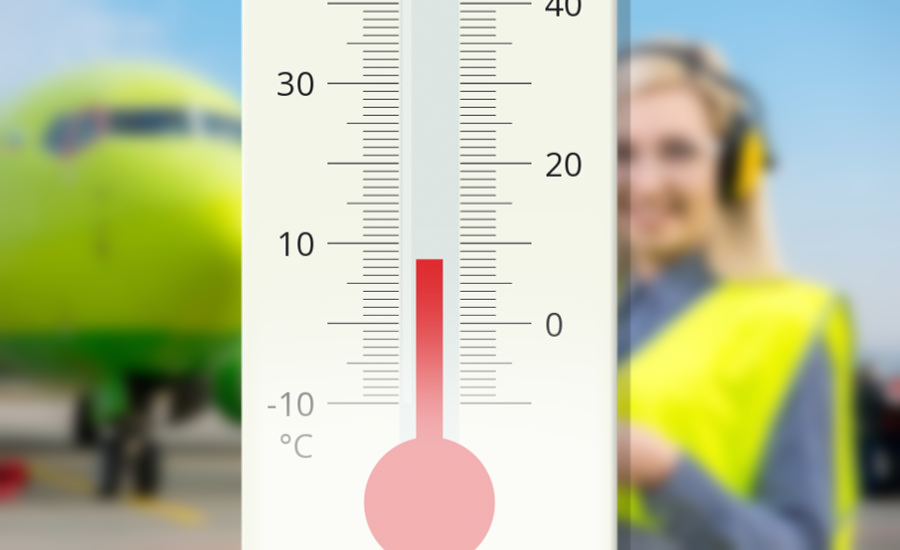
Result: 8; °C
